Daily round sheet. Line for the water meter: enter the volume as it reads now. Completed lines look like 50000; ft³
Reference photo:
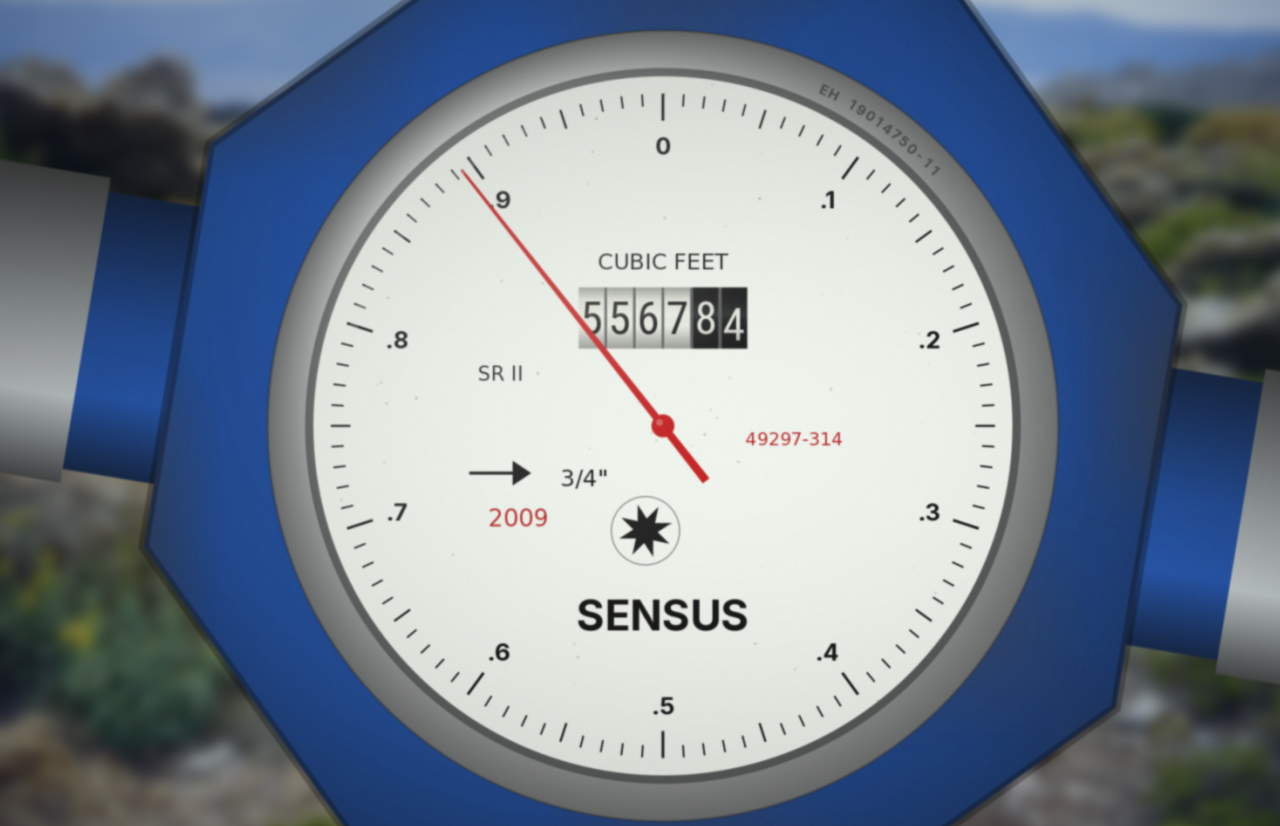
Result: 556783.89; ft³
